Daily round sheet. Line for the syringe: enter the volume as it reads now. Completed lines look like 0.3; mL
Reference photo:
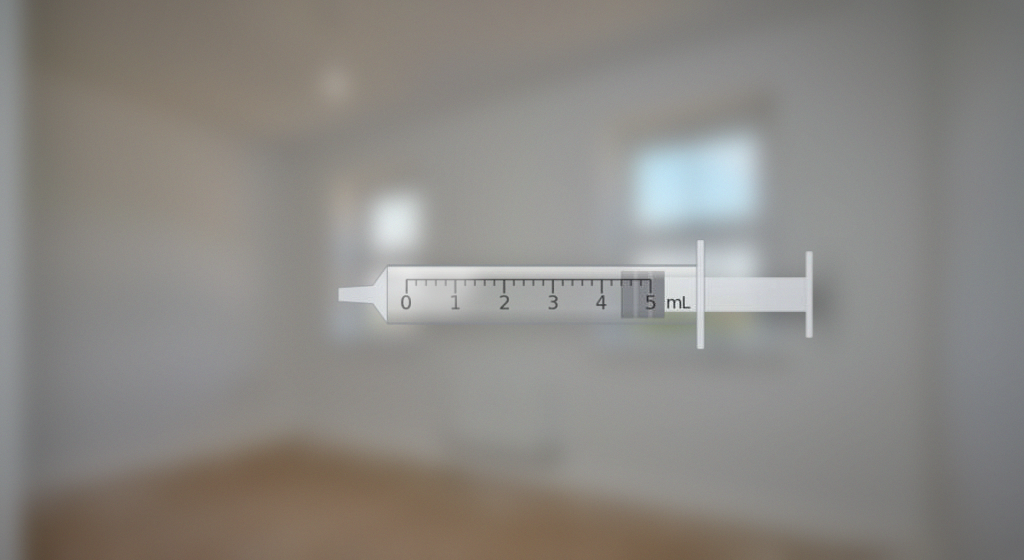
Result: 4.4; mL
